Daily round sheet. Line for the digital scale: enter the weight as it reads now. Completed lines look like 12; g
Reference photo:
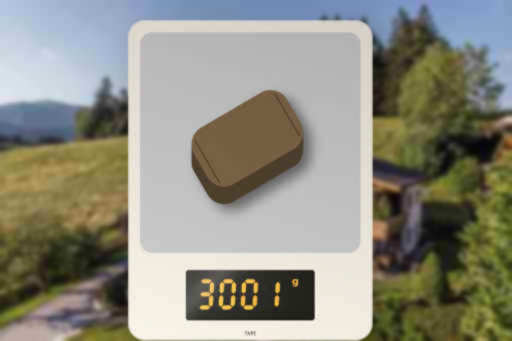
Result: 3001; g
